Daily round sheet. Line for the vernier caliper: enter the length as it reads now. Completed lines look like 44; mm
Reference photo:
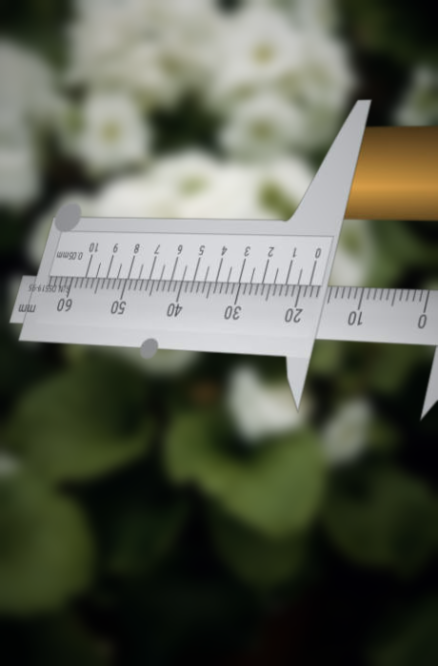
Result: 18.5; mm
